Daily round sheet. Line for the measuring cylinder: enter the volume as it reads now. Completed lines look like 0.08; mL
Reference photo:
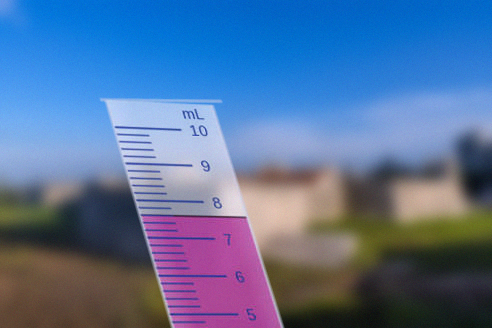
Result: 7.6; mL
